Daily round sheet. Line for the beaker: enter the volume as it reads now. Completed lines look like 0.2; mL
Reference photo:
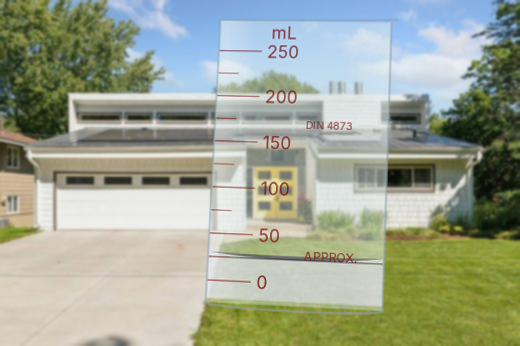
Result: 25; mL
